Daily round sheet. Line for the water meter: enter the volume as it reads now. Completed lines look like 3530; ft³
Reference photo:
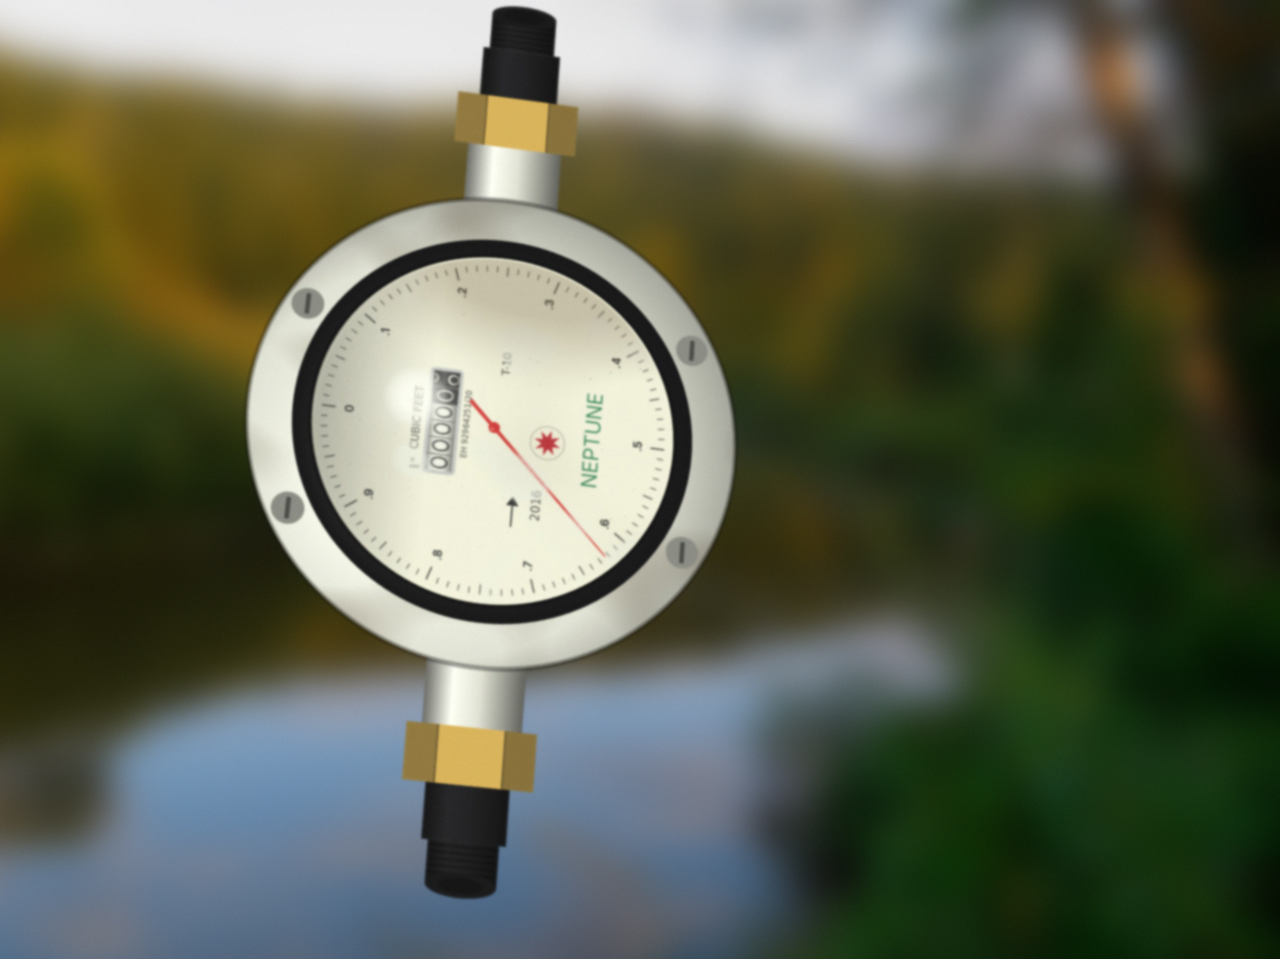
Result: 8.62; ft³
